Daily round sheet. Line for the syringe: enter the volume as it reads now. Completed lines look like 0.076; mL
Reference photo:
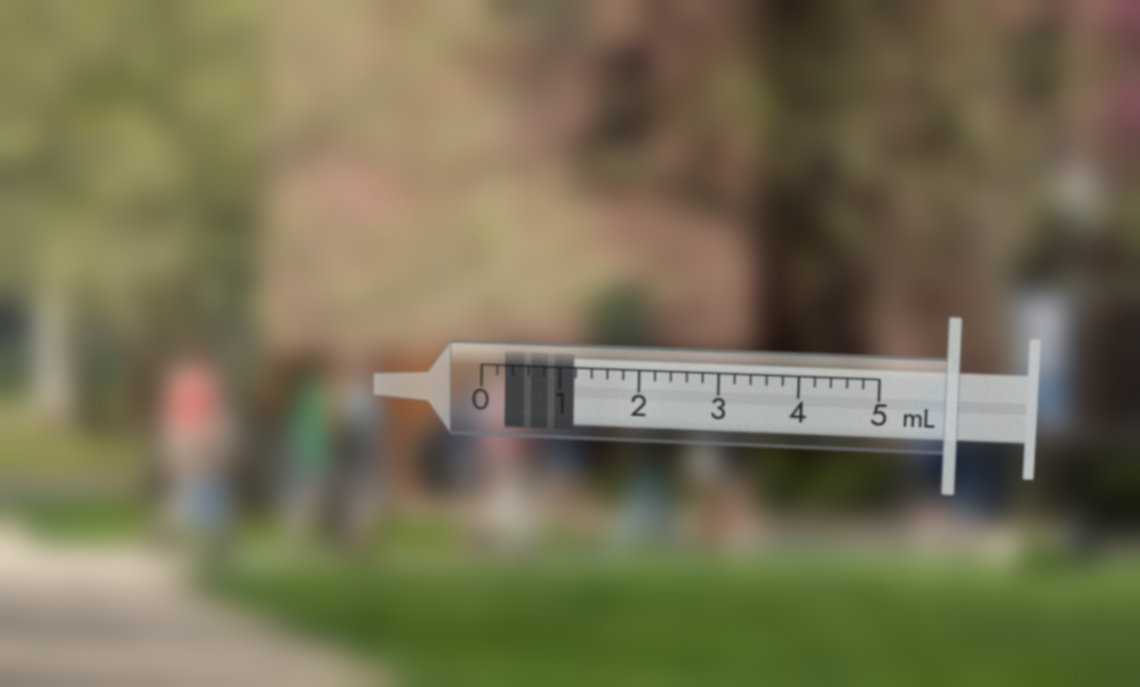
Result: 0.3; mL
